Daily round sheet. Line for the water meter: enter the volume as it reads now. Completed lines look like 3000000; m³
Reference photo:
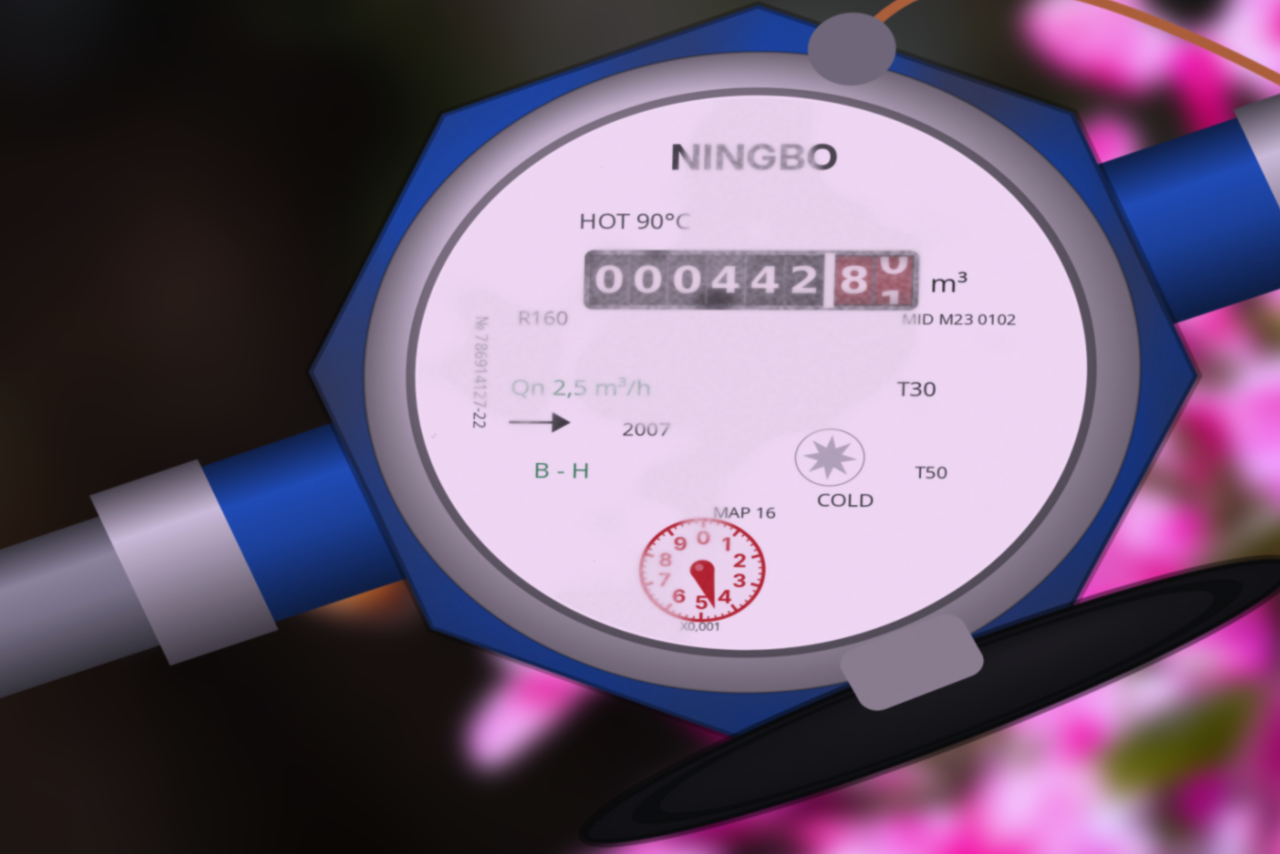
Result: 442.804; m³
